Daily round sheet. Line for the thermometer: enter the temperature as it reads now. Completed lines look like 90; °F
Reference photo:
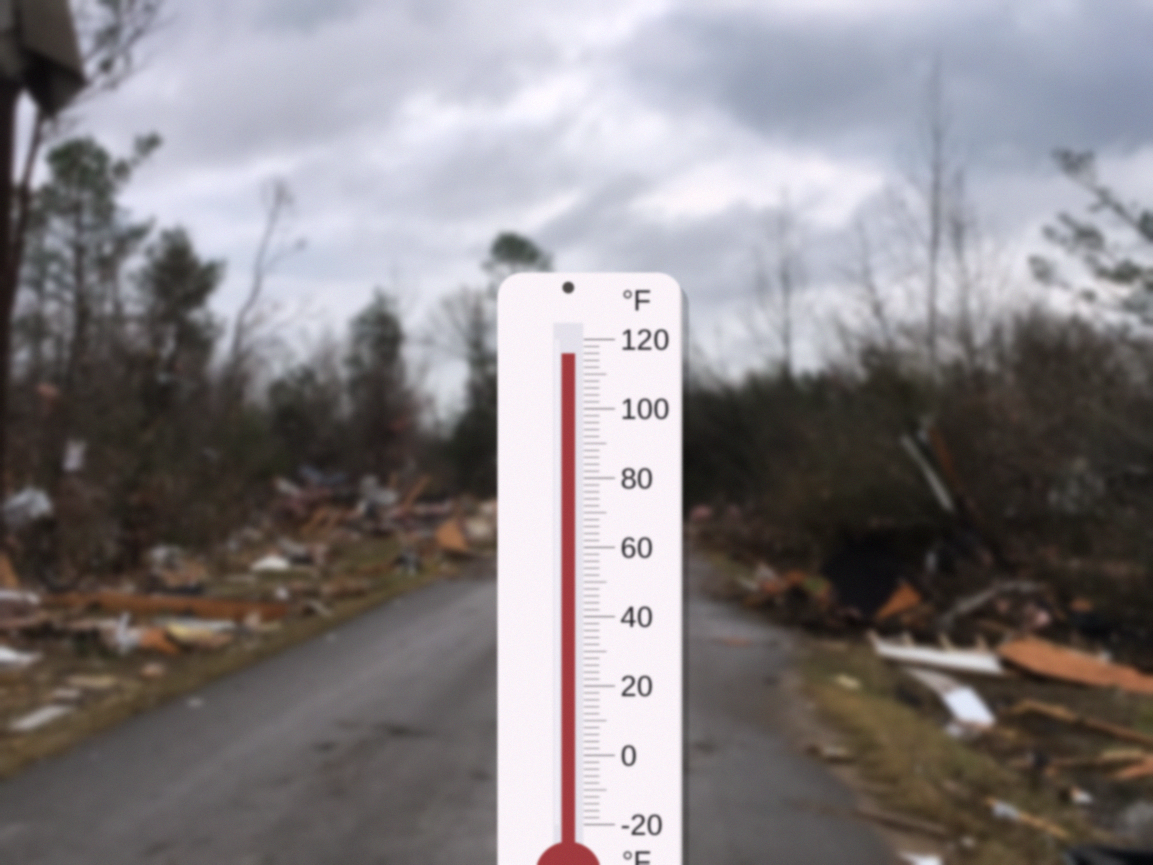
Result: 116; °F
